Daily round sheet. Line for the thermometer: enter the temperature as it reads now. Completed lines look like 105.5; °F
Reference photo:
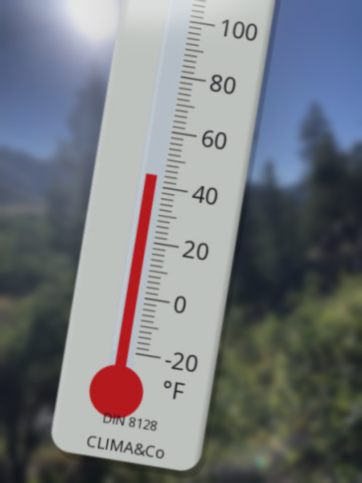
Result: 44; °F
